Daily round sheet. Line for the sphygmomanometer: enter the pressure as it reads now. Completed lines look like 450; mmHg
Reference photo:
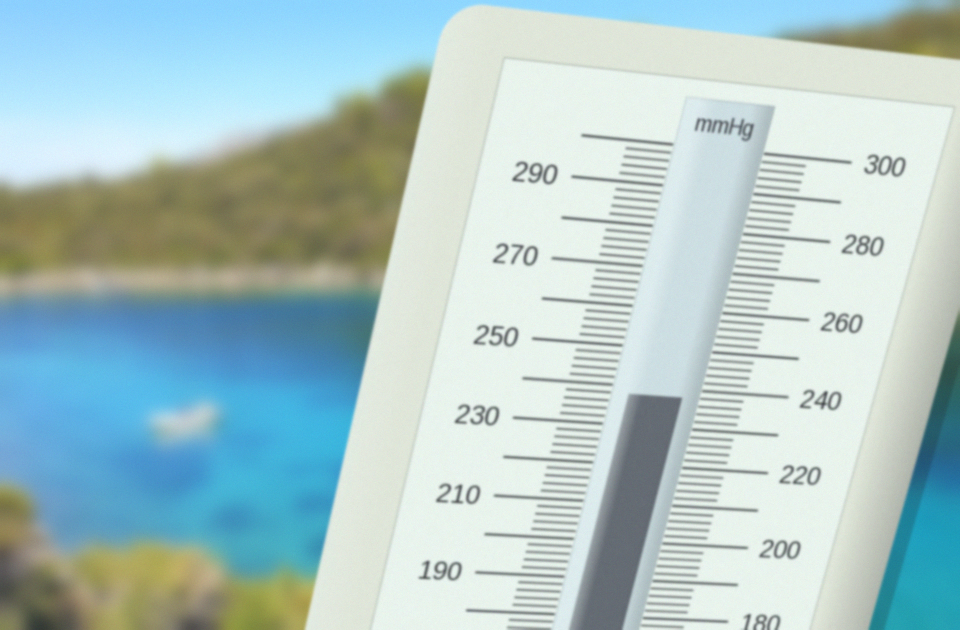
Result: 238; mmHg
